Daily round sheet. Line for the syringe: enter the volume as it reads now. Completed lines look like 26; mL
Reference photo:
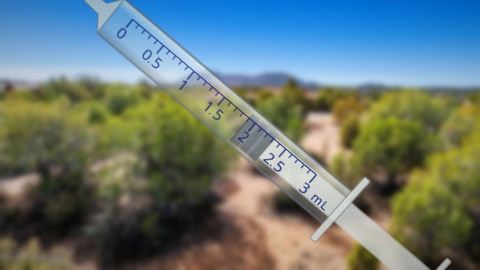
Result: 1.9; mL
